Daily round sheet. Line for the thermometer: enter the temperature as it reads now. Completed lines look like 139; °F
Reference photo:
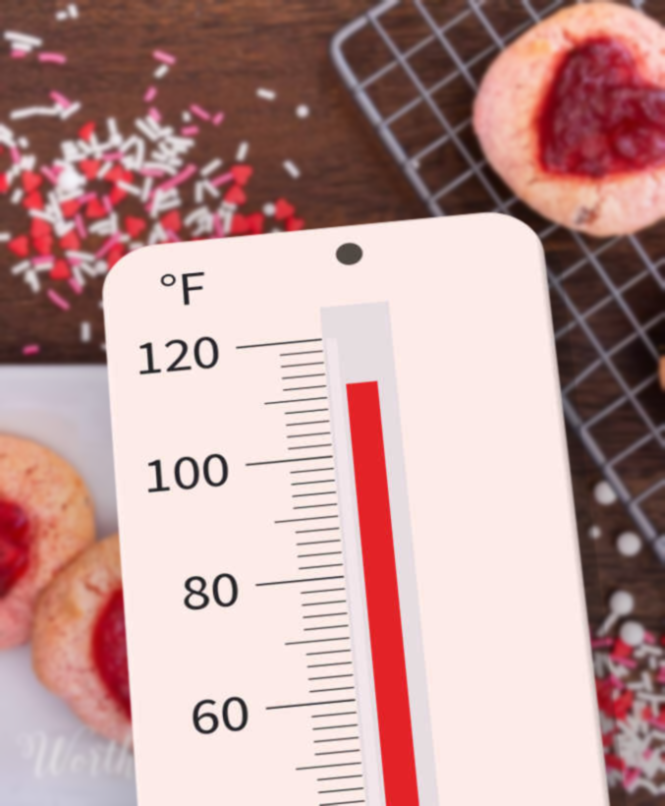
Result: 112; °F
